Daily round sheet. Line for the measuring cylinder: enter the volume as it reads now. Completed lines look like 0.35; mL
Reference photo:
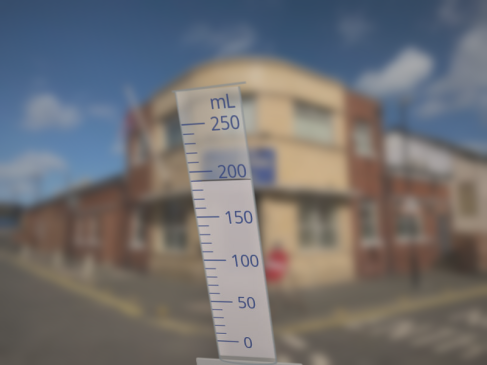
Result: 190; mL
